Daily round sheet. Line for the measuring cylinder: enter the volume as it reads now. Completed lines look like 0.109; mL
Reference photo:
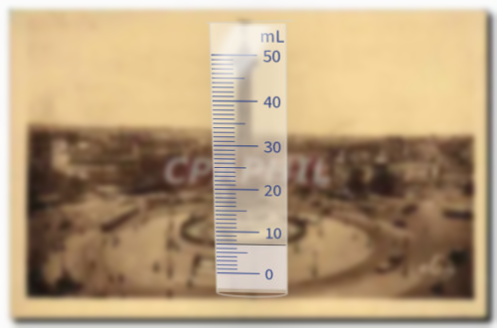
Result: 7; mL
